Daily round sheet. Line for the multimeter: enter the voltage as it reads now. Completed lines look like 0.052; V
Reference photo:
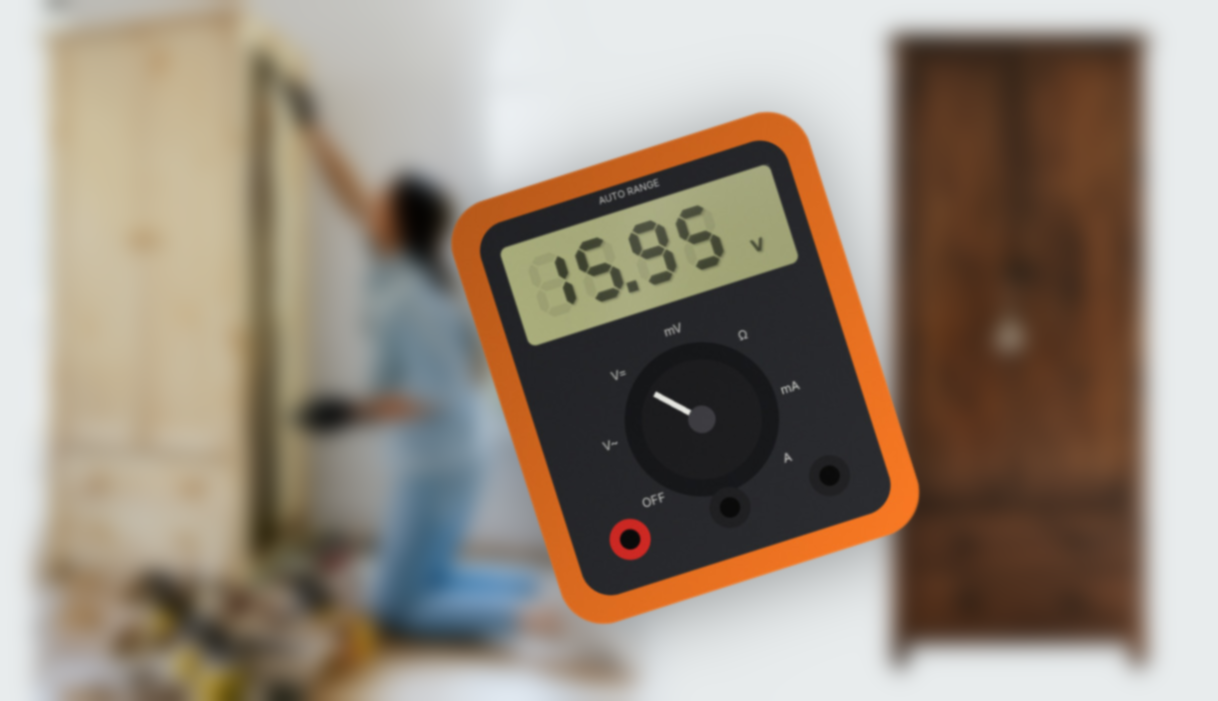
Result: 15.95; V
